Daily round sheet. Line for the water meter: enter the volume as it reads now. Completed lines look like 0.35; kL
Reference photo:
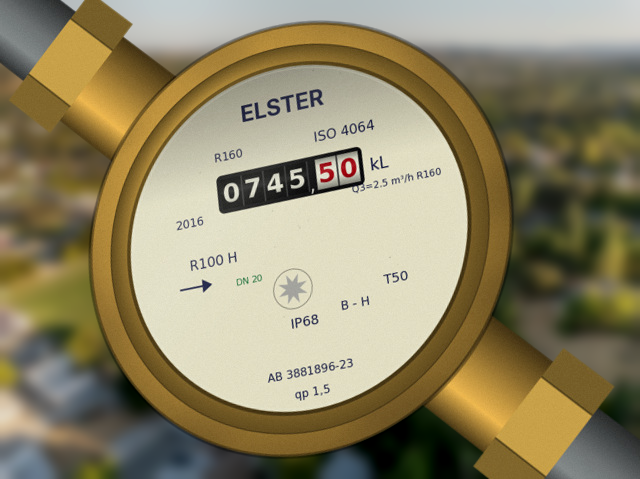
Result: 745.50; kL
